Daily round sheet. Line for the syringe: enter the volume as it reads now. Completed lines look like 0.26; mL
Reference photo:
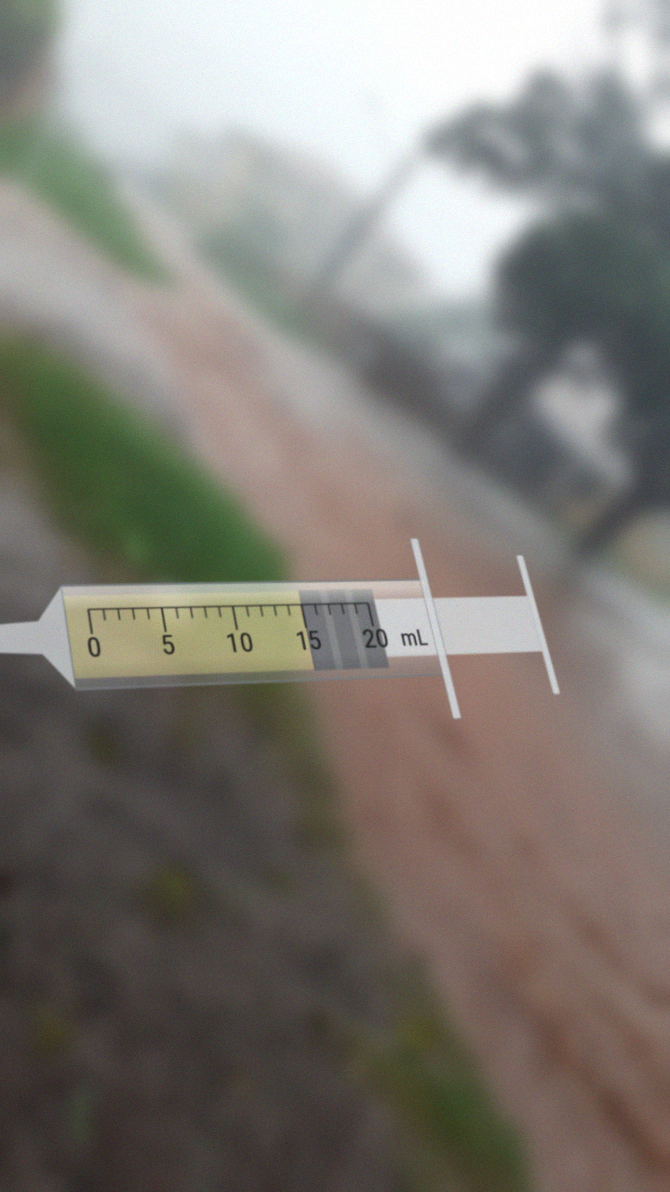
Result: 15; mL
